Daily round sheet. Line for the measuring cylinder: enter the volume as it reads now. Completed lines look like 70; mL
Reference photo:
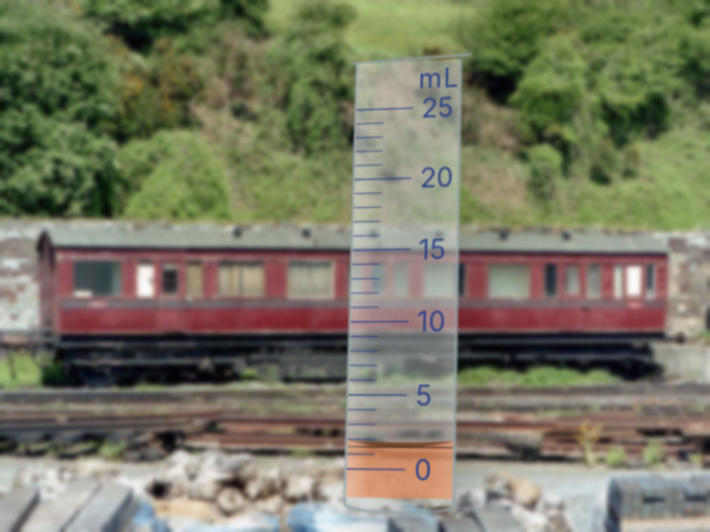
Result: 1.5; mL
